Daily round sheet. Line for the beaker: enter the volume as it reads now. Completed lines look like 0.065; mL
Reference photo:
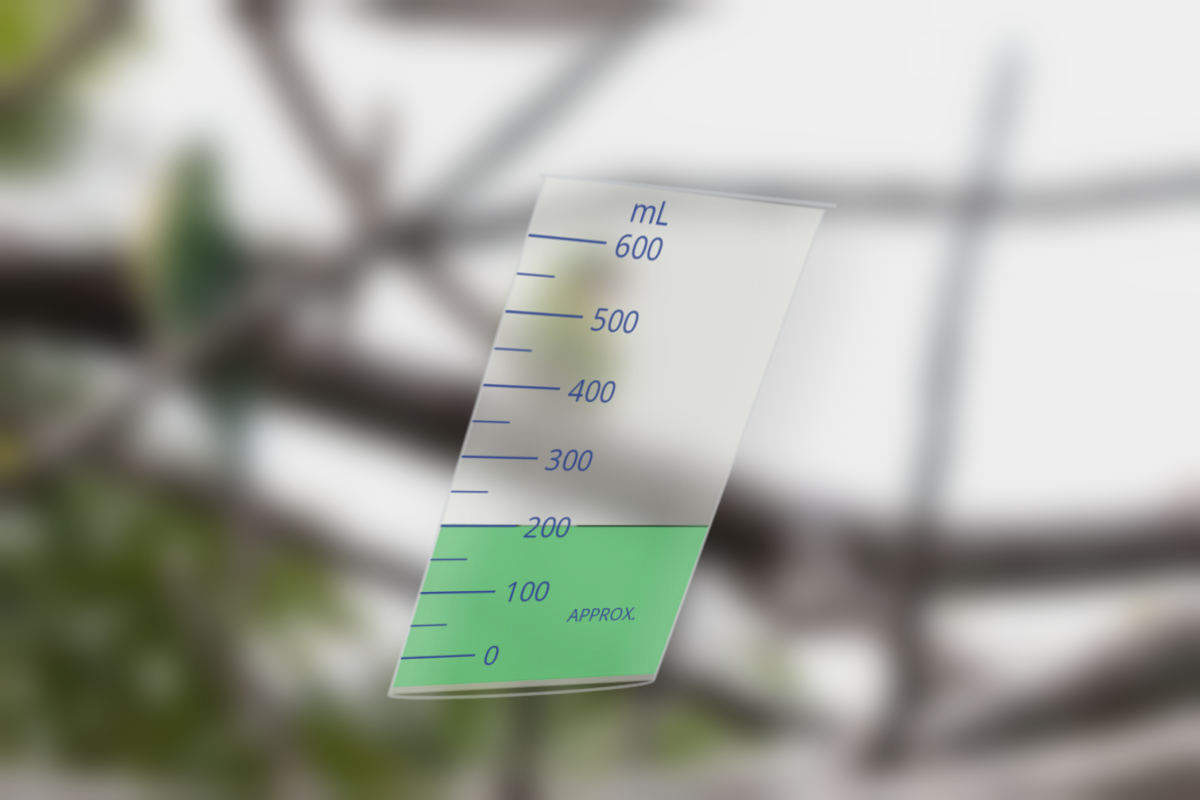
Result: 200; mL
